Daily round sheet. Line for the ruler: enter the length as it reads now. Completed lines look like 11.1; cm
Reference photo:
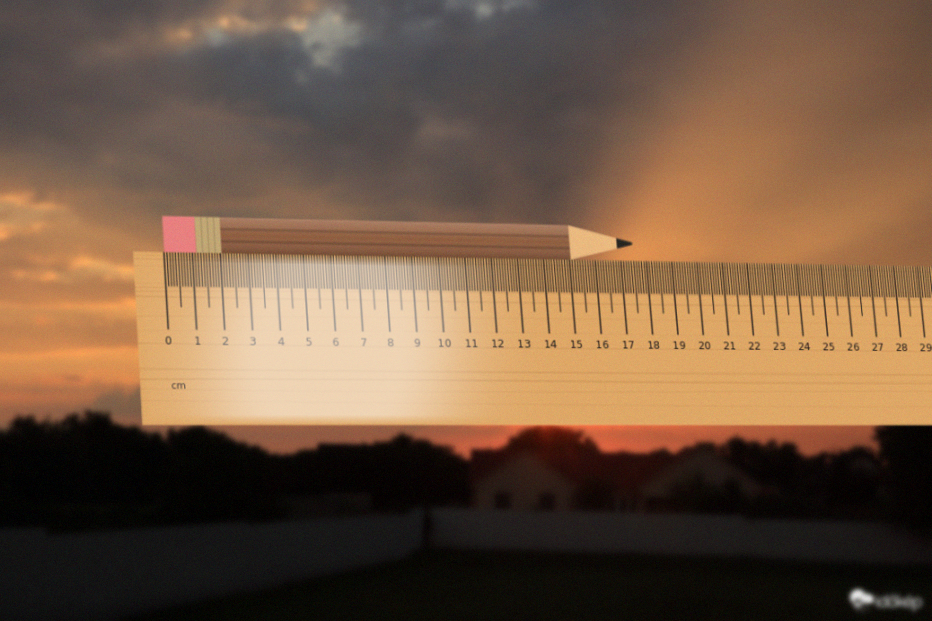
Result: 17.5; cm
